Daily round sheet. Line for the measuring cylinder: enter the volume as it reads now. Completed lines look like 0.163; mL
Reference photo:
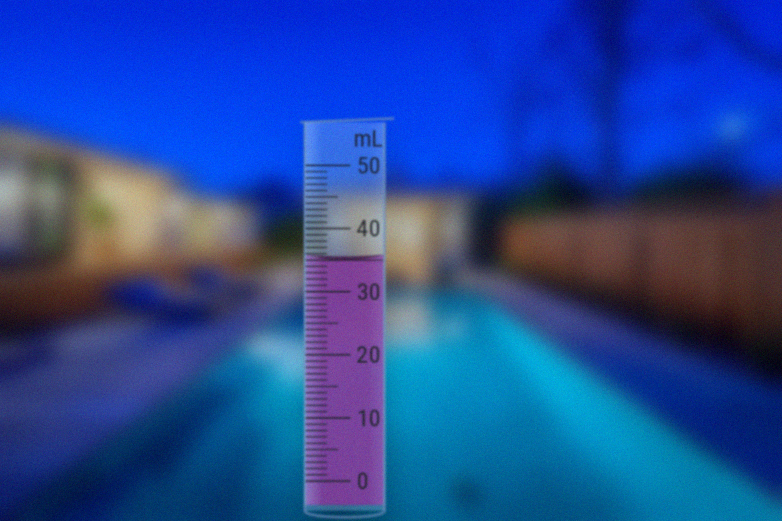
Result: 35; mL
